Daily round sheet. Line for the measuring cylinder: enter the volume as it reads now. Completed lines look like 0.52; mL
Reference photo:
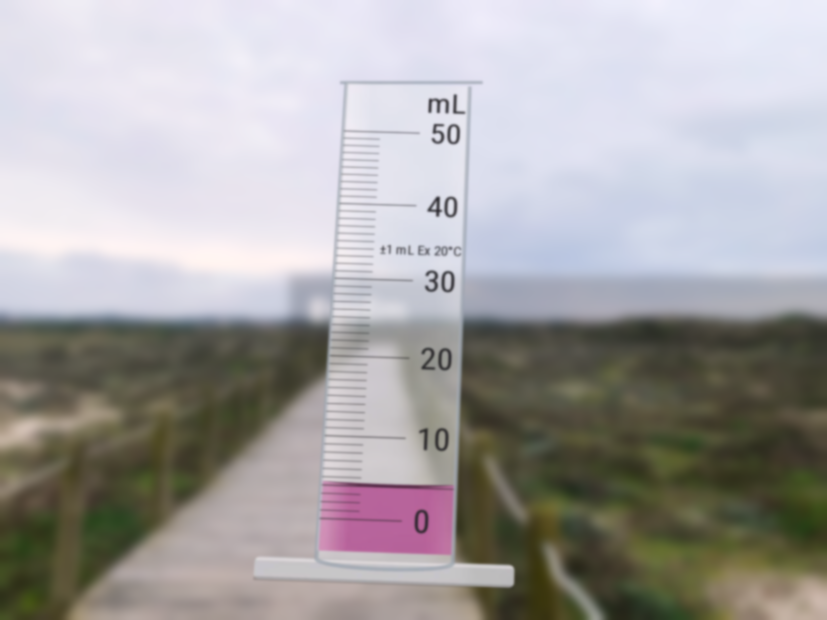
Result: 4; mL
